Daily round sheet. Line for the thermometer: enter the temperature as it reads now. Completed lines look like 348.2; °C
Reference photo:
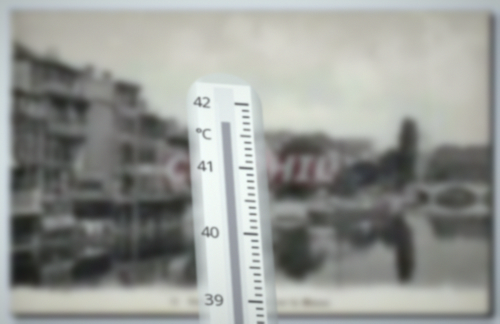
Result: 41.7; °C
